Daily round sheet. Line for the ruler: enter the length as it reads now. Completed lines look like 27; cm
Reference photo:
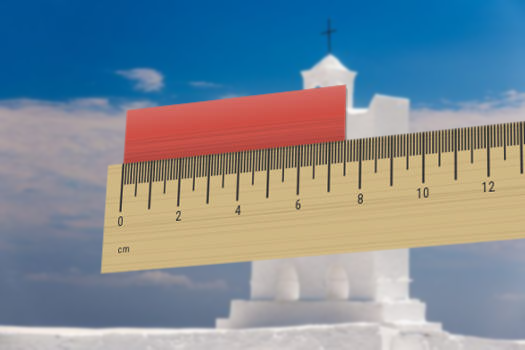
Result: 7.5; cm
